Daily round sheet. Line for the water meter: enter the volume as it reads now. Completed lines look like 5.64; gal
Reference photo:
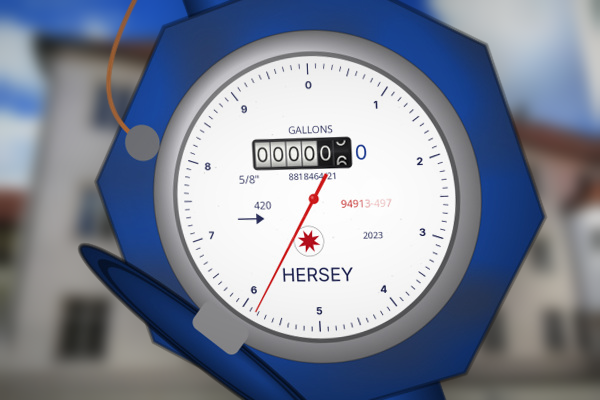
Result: 55.8; gal
